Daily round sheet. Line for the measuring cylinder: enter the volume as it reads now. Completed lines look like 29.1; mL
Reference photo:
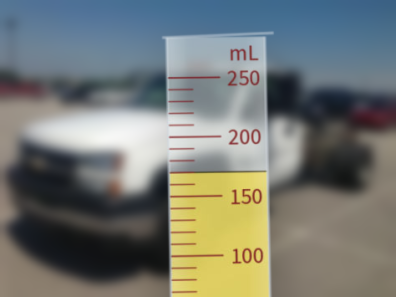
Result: 170; mL
